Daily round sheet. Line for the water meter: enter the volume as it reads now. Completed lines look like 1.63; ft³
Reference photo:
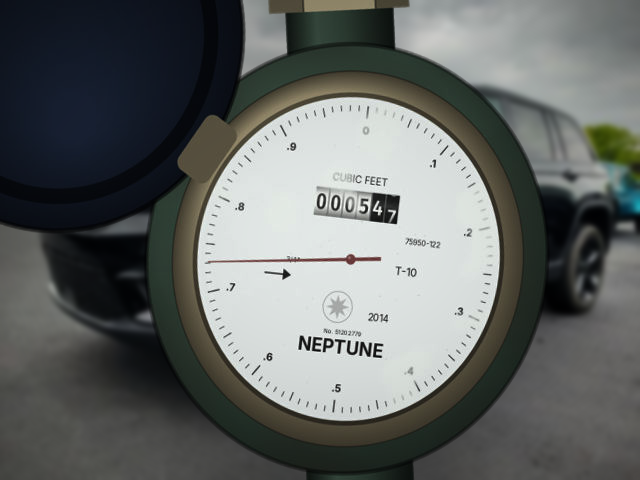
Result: 546.73; ft³
